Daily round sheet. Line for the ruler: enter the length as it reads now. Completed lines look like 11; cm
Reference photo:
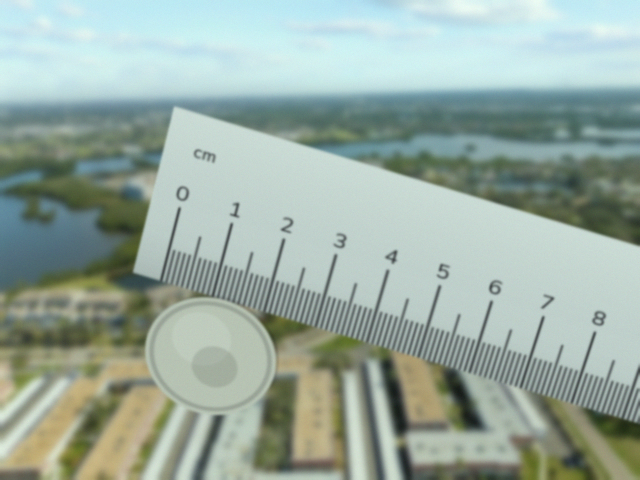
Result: 2.5; cm
